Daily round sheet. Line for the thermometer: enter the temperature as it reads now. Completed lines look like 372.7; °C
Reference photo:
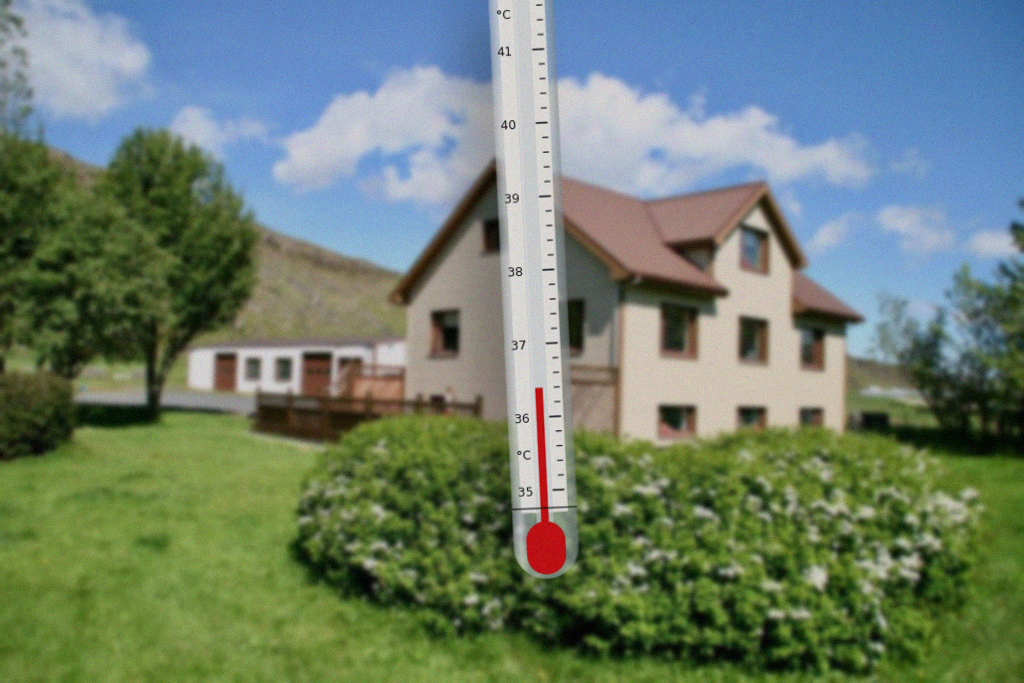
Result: 36.4; °C
